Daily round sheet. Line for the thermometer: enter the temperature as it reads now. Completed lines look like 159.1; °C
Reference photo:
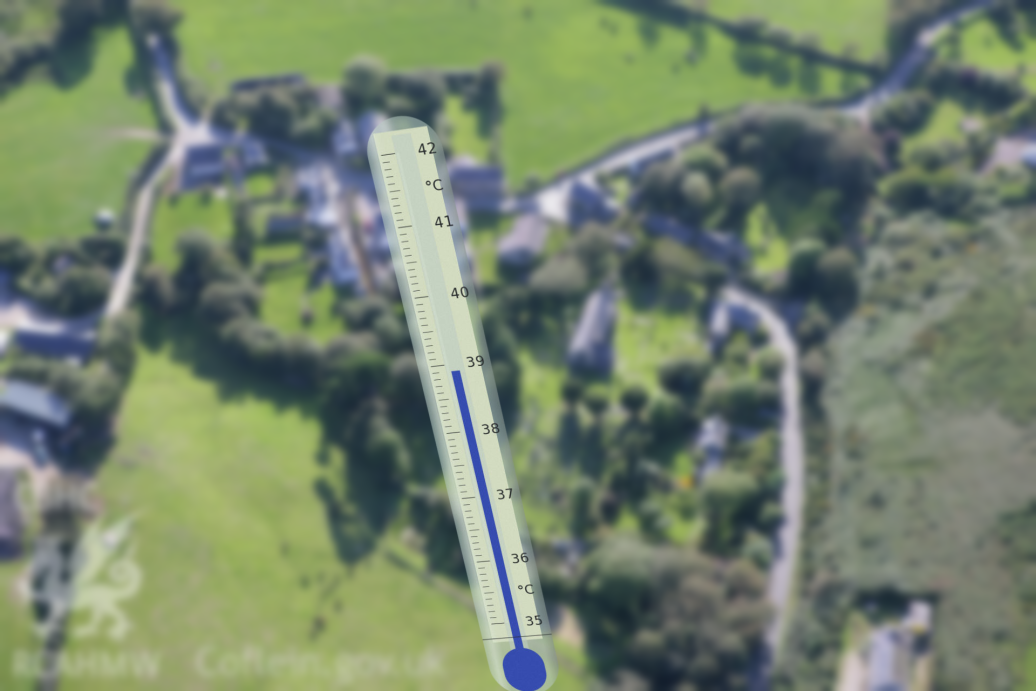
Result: 38.9; °C
